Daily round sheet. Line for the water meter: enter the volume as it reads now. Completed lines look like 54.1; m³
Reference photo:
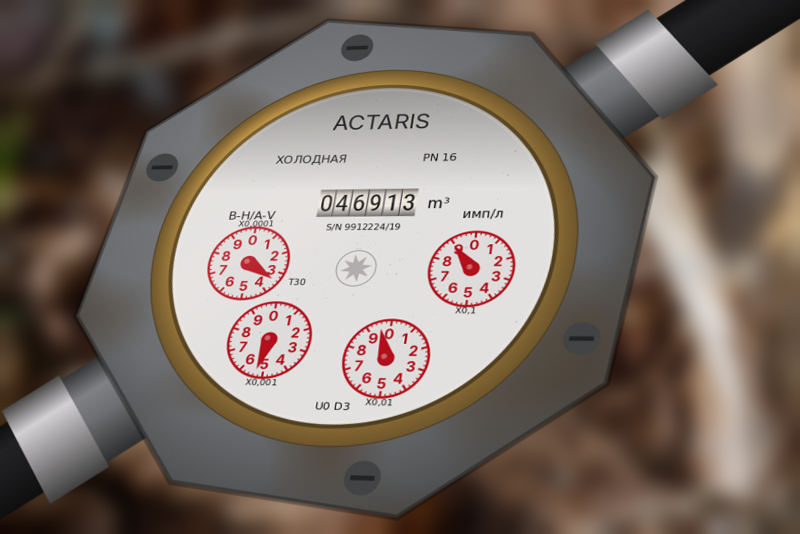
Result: 46913.8953; m³
